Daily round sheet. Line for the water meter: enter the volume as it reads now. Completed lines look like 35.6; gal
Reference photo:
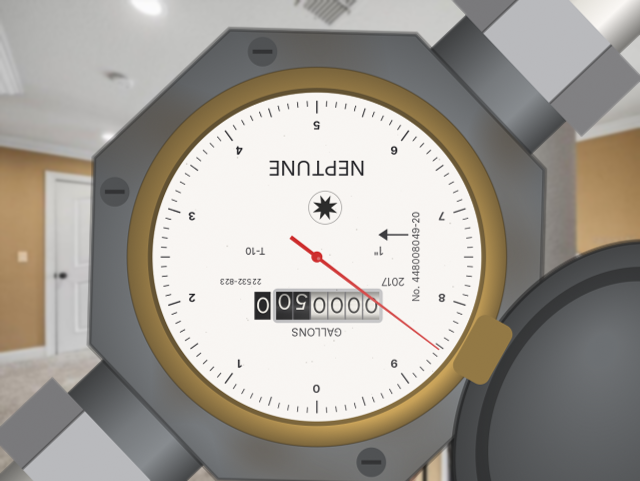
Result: 498.5; gal
